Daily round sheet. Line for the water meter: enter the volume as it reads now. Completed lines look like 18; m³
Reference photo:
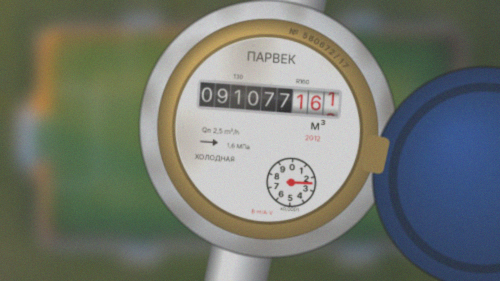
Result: 91077.1612; m³
